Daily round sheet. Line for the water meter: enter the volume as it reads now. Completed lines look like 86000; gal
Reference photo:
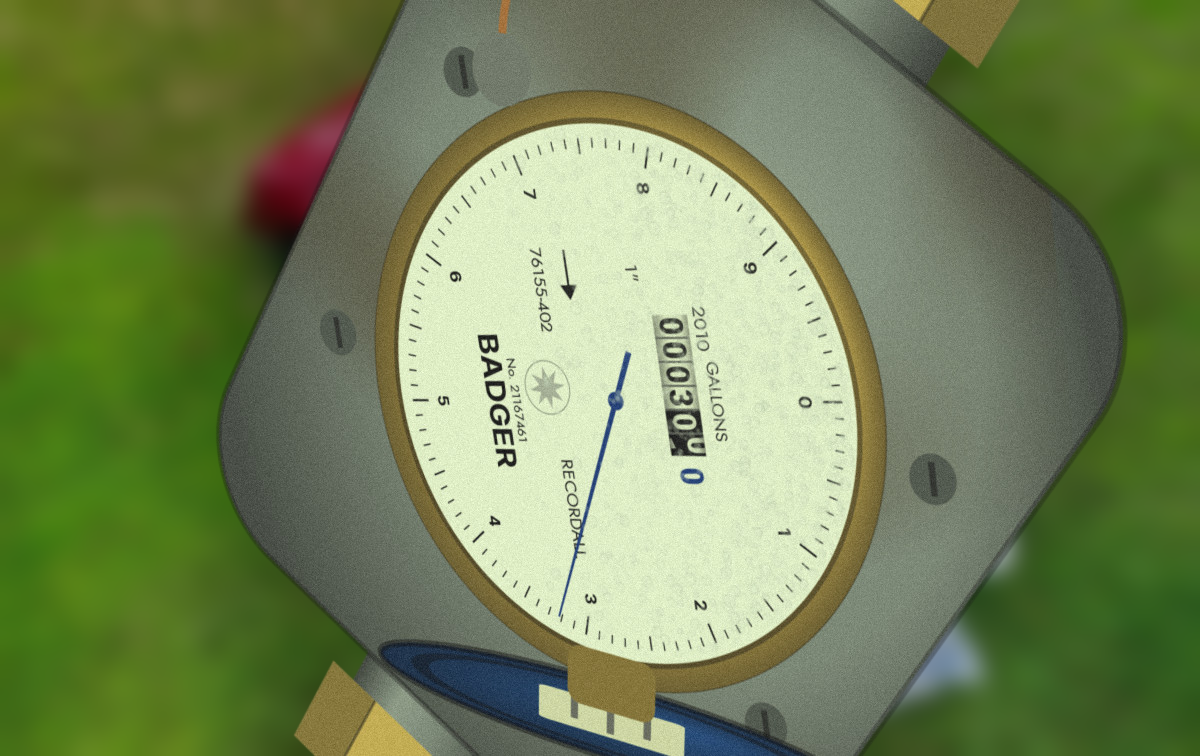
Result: 3003.2; gal
